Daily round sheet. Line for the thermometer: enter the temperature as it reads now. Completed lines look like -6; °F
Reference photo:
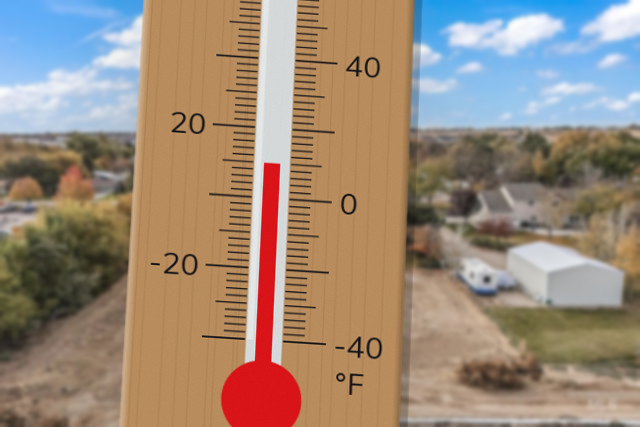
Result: 10; °F
